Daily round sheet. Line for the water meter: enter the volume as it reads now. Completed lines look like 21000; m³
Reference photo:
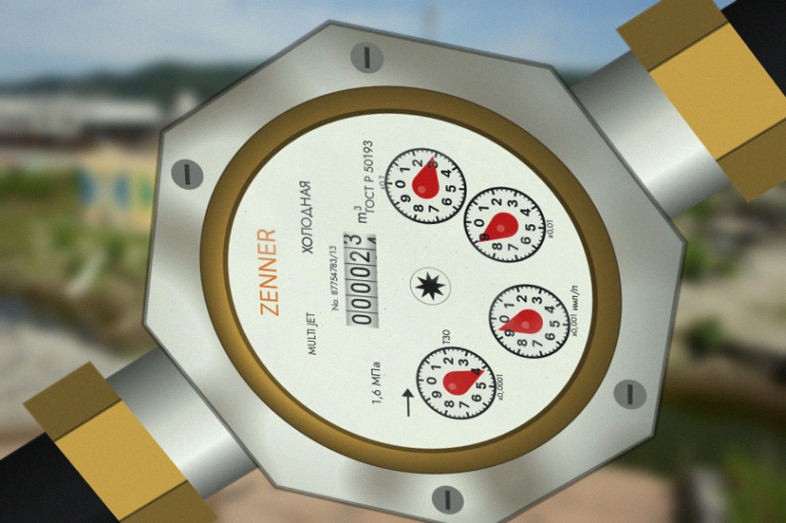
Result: 23.2894; m³
